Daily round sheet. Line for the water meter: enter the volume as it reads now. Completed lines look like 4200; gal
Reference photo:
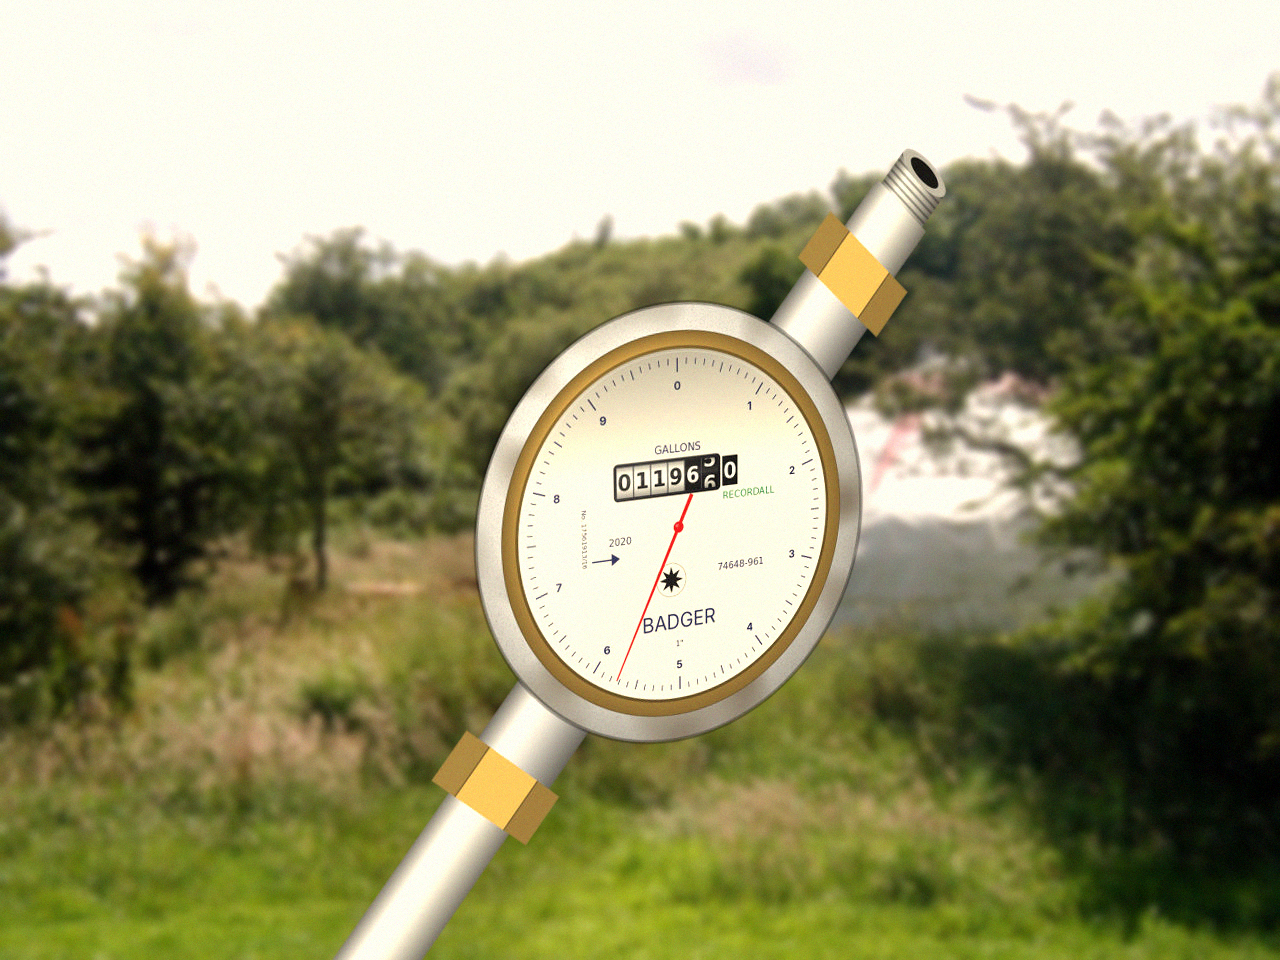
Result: 119655.7; gal
